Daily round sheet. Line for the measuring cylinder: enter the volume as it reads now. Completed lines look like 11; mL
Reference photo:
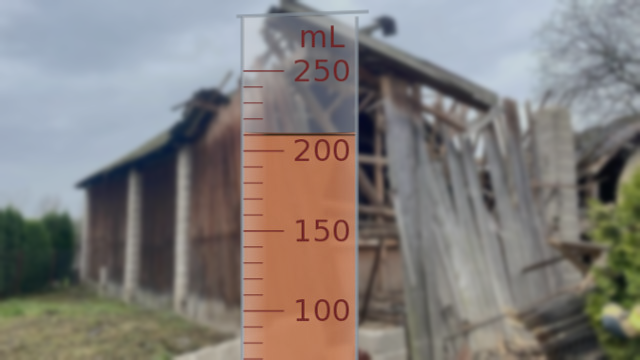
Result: 210; mL
